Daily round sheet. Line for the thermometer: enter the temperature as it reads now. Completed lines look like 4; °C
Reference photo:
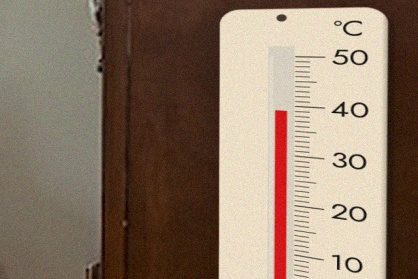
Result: 39; °C
